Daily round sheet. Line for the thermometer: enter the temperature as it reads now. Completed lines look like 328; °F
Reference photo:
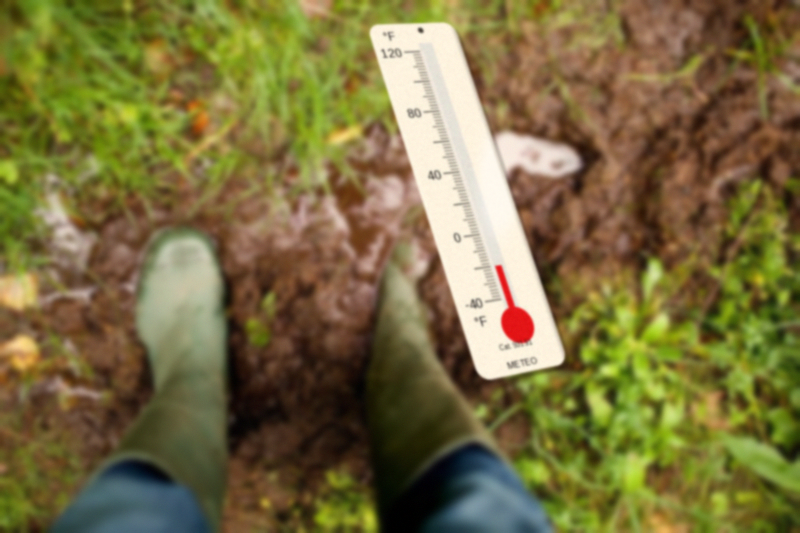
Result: -20; °F
